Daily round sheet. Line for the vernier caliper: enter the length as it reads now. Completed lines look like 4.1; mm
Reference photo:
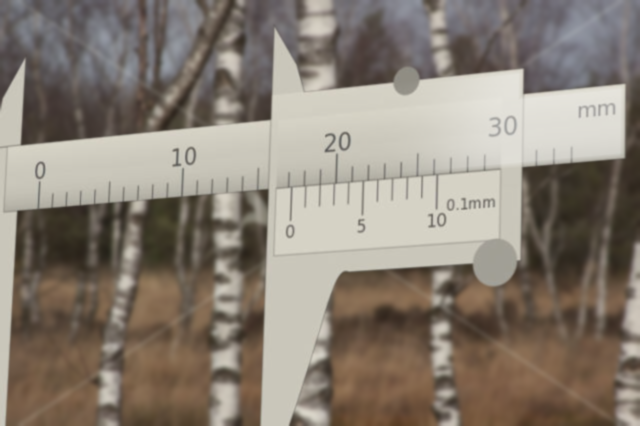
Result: 17.2; mm
